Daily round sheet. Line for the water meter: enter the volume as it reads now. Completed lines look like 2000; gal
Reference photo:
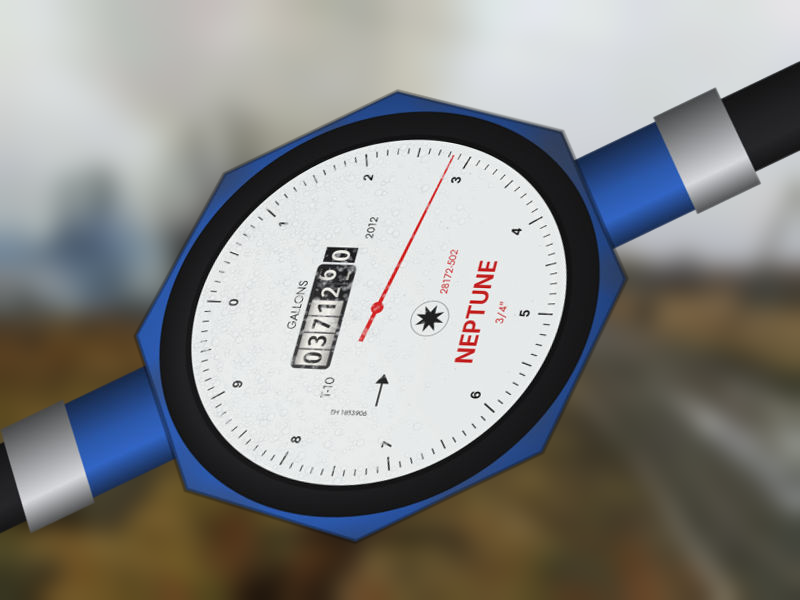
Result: 371262.8; gal
